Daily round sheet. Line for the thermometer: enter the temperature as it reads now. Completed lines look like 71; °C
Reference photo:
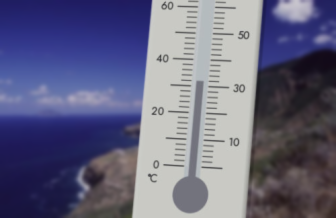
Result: 32; °C
